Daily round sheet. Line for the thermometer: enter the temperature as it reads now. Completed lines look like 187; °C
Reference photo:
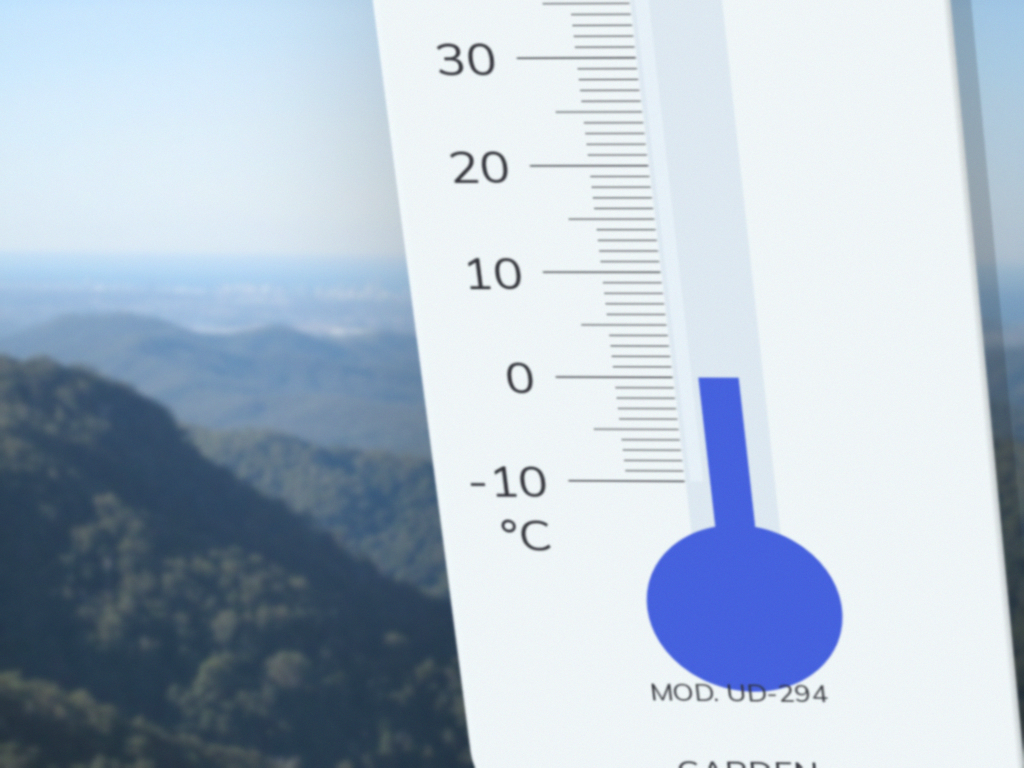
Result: 0; °C
